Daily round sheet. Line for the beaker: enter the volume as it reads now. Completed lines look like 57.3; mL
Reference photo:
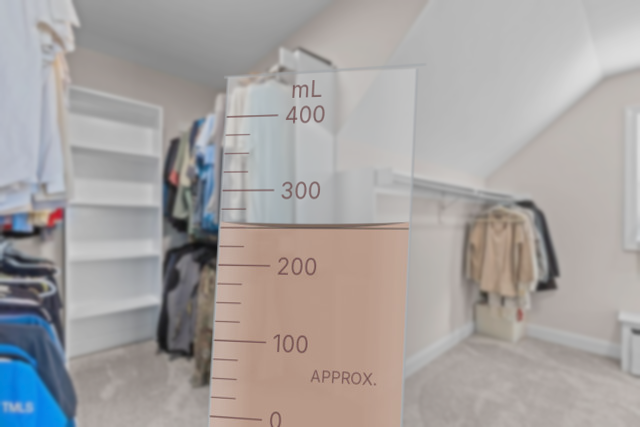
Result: 250; mL
